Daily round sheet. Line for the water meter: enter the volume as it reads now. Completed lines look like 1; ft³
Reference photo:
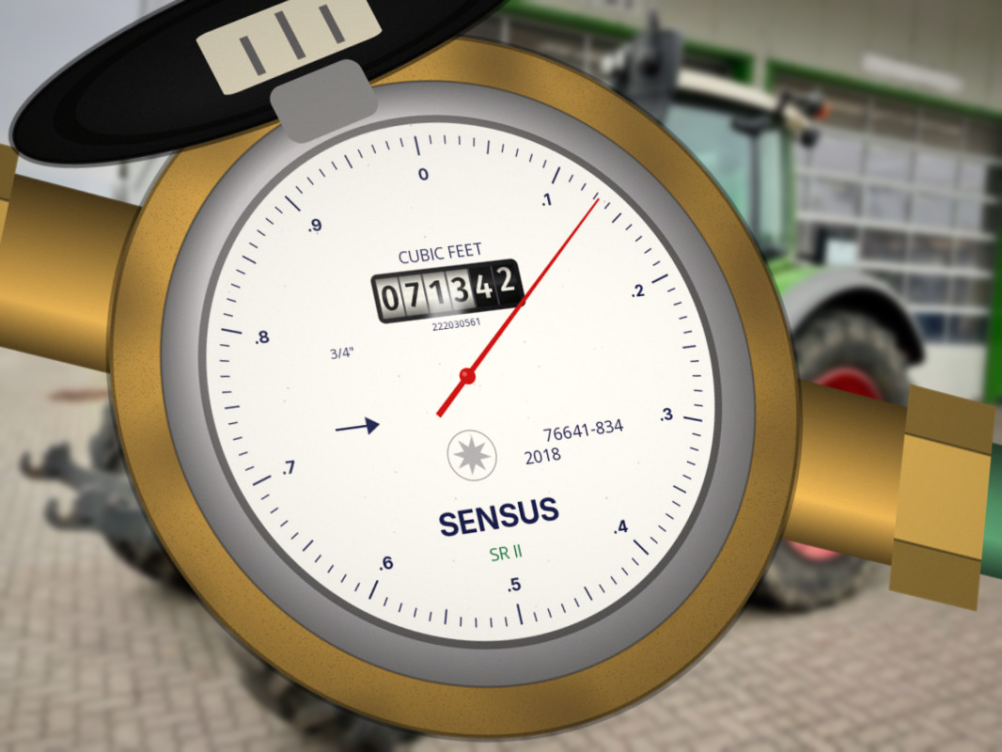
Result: 71342.13; ft³
